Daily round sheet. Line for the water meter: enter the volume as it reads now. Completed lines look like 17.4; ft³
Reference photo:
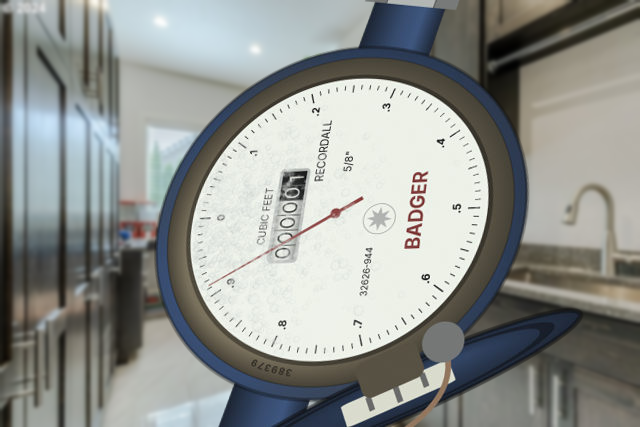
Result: 0.91; ft³
